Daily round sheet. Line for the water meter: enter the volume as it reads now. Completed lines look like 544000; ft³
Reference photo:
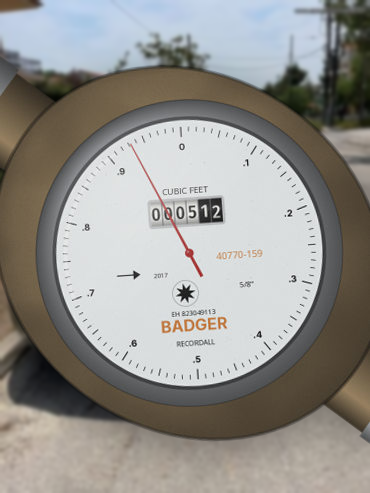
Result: 511.93; ft³
